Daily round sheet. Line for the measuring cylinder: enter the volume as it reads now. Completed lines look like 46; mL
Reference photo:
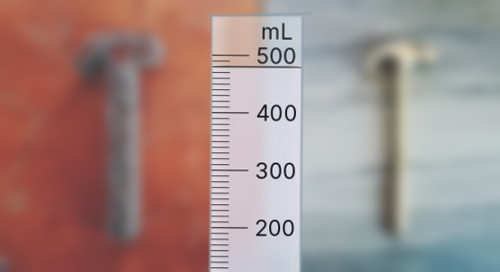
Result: 480; mL
